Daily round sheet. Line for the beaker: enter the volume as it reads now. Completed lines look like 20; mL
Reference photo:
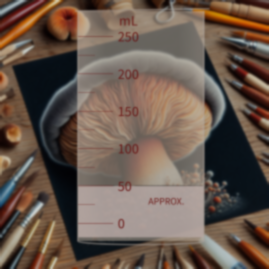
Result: 50; mL
